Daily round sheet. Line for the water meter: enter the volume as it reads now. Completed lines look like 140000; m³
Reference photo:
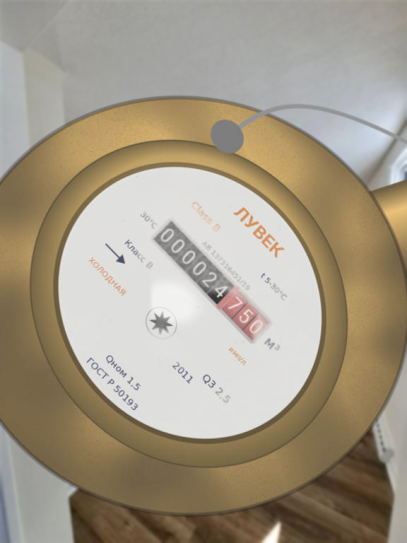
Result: 24.750; m³
